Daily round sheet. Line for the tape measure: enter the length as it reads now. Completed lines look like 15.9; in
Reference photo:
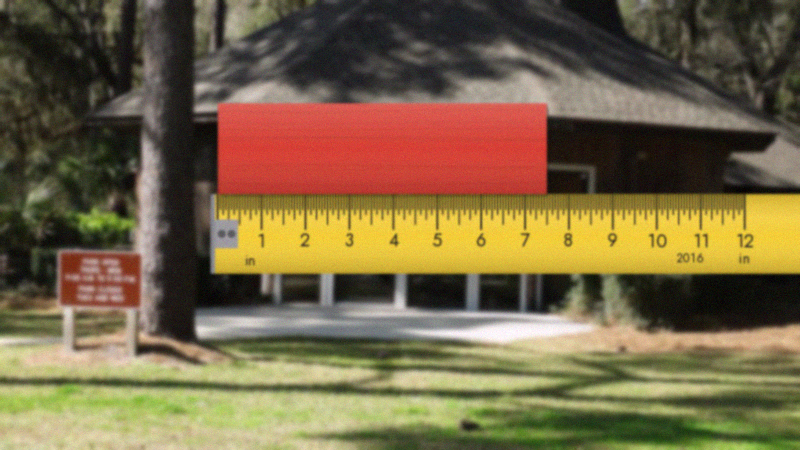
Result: 7.5; in
